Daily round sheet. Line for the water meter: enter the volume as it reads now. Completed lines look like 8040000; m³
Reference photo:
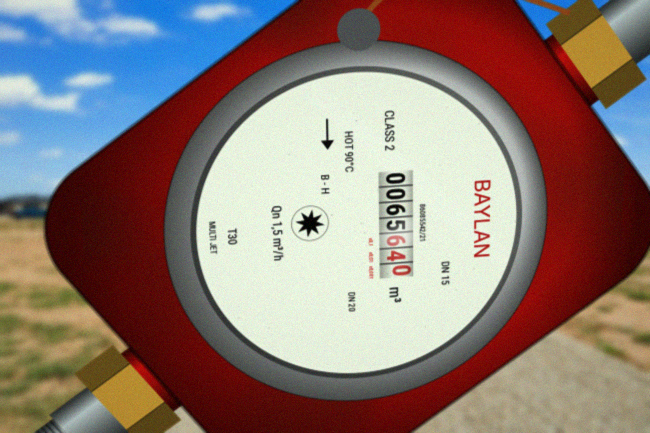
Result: 65.640; m³
